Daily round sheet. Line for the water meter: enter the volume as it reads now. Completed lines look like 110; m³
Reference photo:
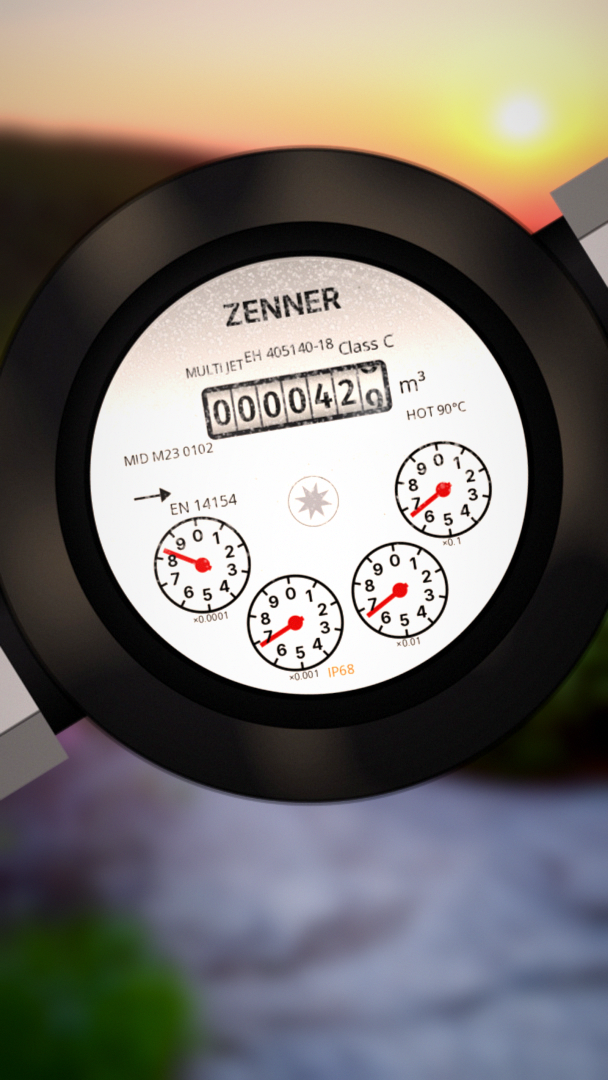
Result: 428.6668; m³
